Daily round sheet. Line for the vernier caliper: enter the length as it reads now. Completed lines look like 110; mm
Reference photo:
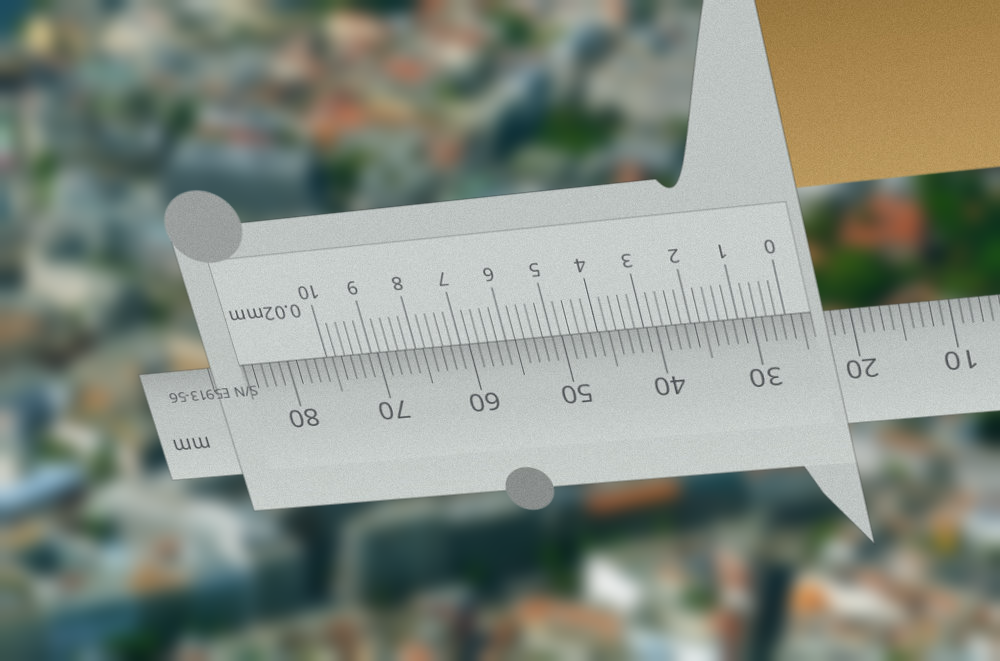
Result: 26.6; mm
